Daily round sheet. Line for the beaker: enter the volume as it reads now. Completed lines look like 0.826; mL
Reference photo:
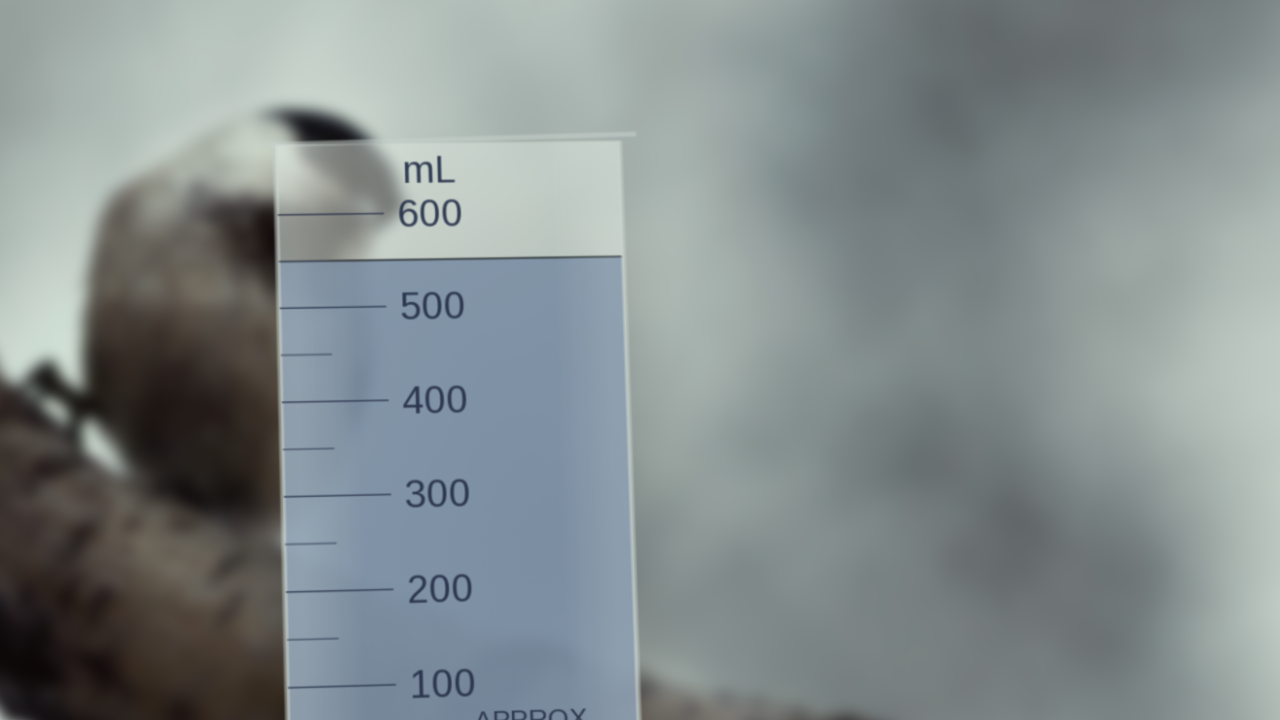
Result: 550; mL
